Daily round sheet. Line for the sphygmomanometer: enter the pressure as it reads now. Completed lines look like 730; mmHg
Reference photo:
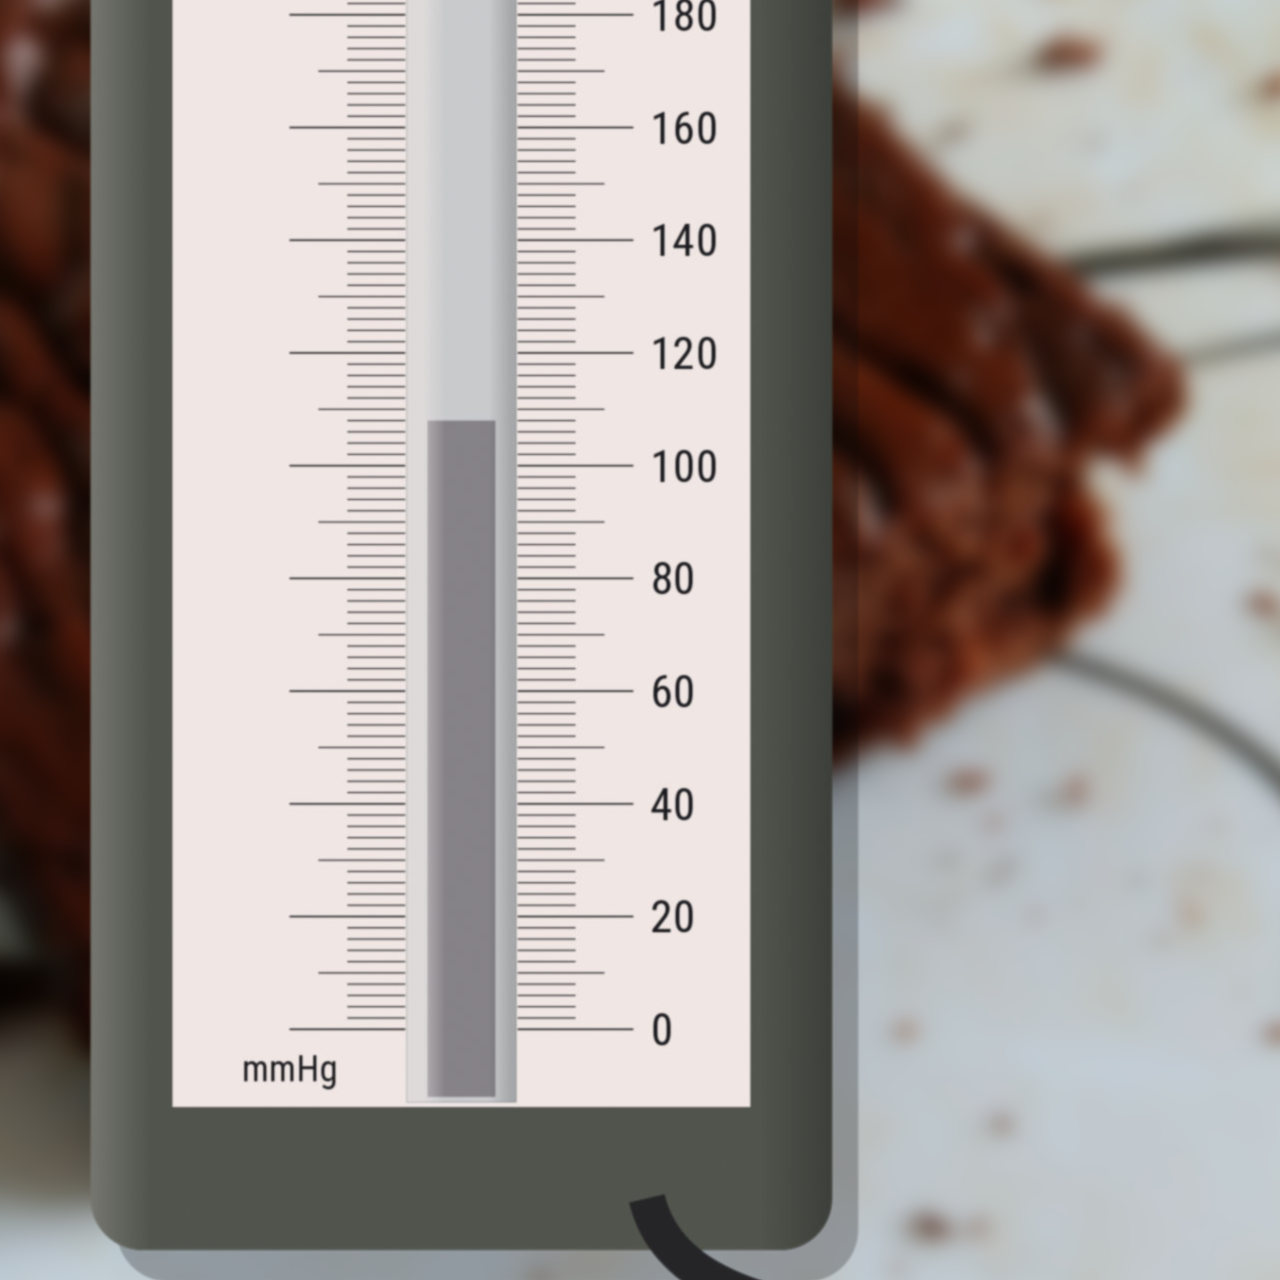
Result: 108; mmHg
